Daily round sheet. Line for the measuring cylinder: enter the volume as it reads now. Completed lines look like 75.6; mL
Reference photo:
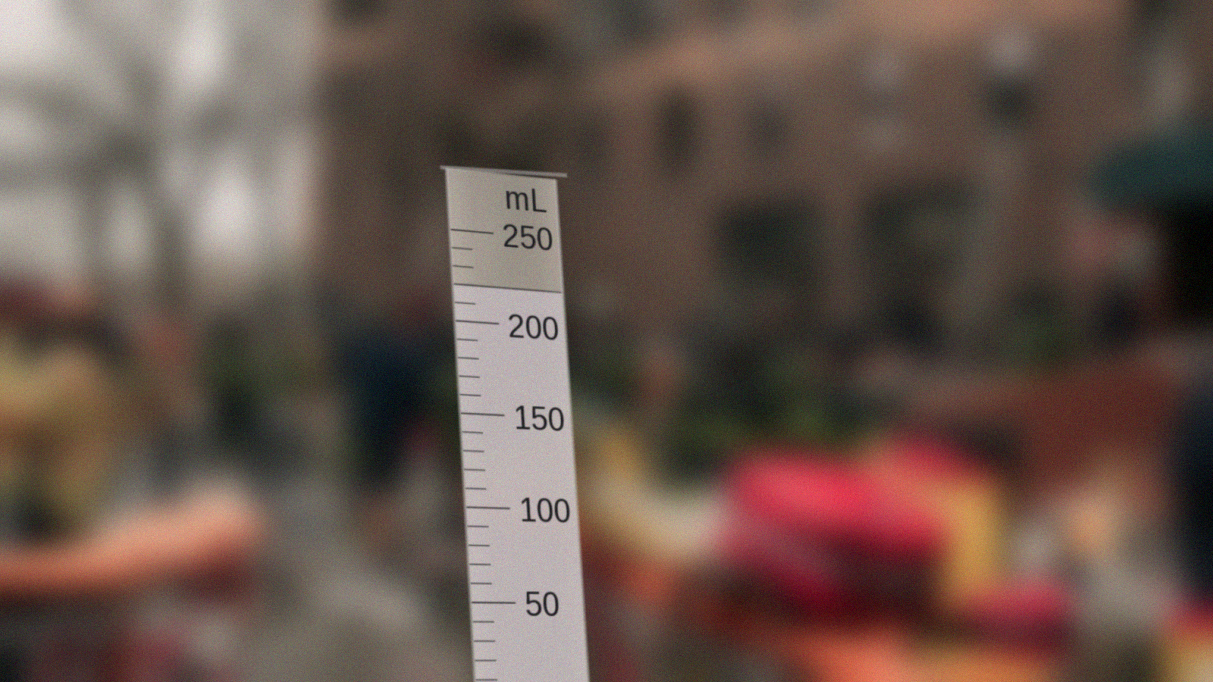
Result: 220; mL
